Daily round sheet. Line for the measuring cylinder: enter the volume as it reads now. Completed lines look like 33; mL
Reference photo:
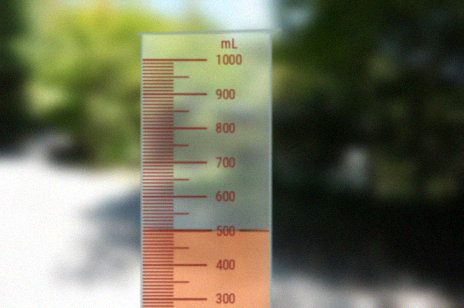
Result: 500; mL
